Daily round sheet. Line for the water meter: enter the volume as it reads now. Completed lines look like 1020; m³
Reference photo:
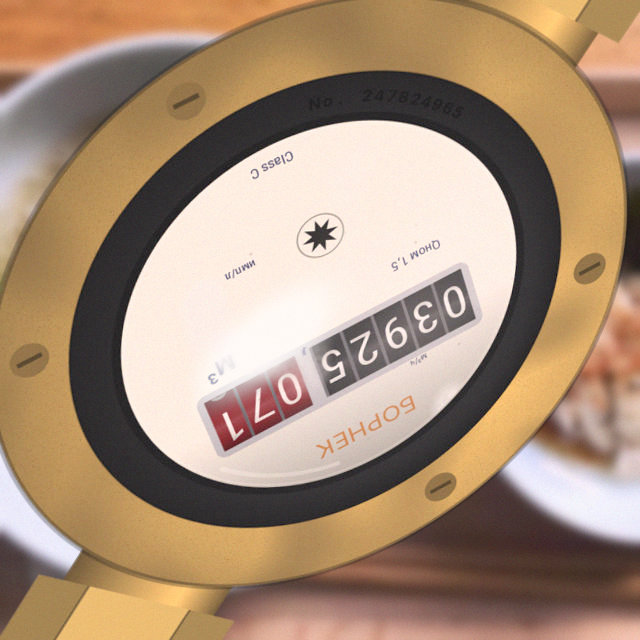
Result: 3925.071; m³
